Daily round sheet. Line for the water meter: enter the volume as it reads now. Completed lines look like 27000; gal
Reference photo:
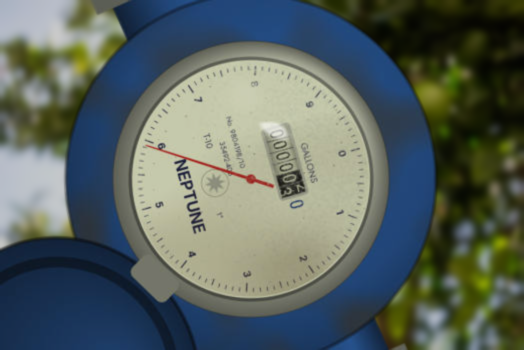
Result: 25.9; gal
